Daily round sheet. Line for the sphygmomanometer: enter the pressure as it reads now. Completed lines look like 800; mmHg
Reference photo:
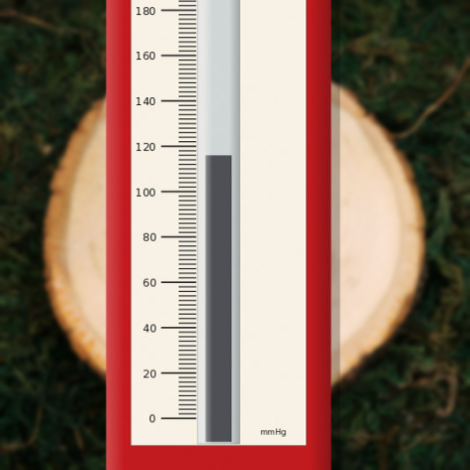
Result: 116; mmHg
